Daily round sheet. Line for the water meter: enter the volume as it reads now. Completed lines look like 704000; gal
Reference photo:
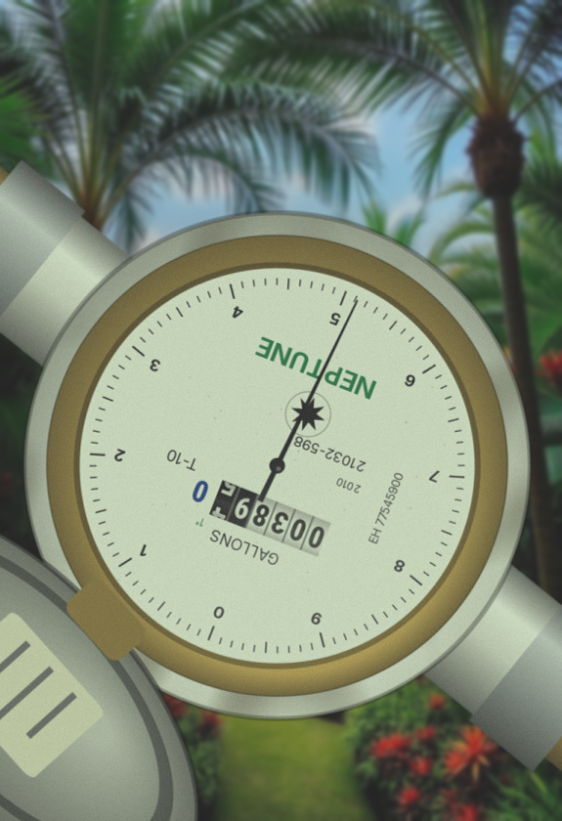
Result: 38945.1; gal
